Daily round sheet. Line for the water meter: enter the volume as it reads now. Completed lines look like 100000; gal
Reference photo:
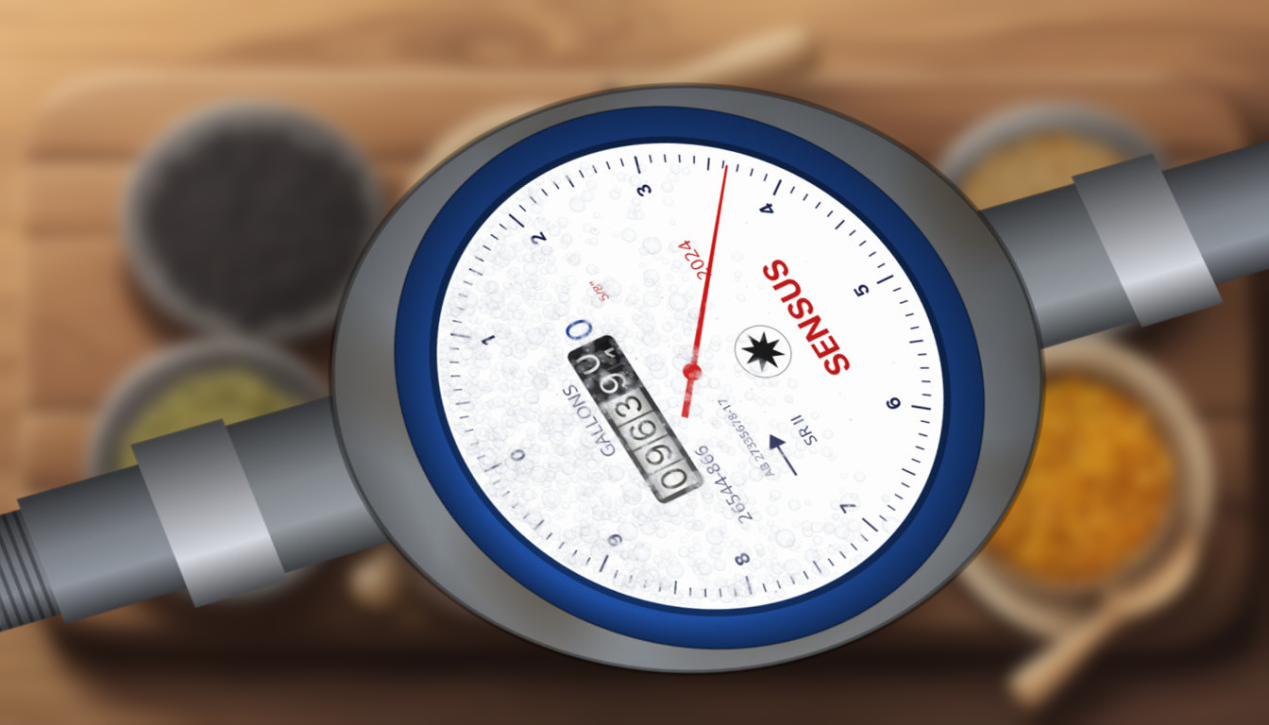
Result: 963903.6; gal
